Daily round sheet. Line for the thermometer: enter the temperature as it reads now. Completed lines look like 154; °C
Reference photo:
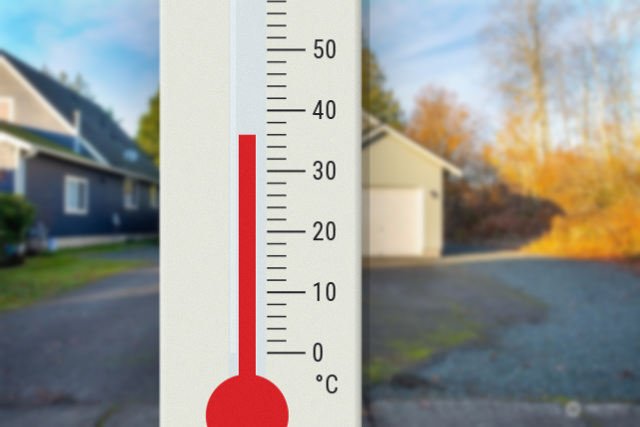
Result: 36; °C
